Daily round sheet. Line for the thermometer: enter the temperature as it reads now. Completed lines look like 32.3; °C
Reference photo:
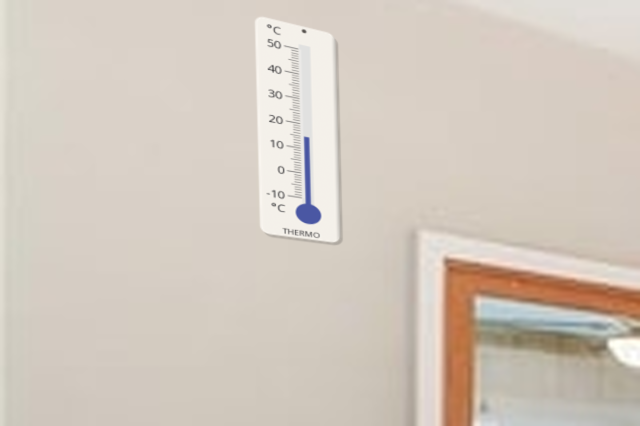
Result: 15; °C
